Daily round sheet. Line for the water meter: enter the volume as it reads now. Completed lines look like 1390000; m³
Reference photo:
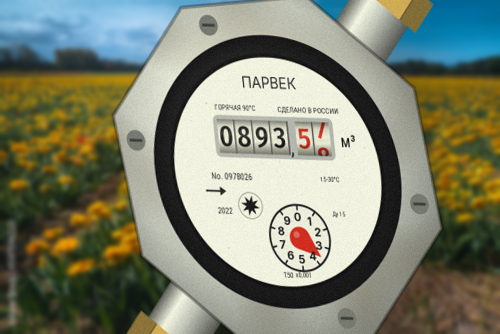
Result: 893.573; m³
